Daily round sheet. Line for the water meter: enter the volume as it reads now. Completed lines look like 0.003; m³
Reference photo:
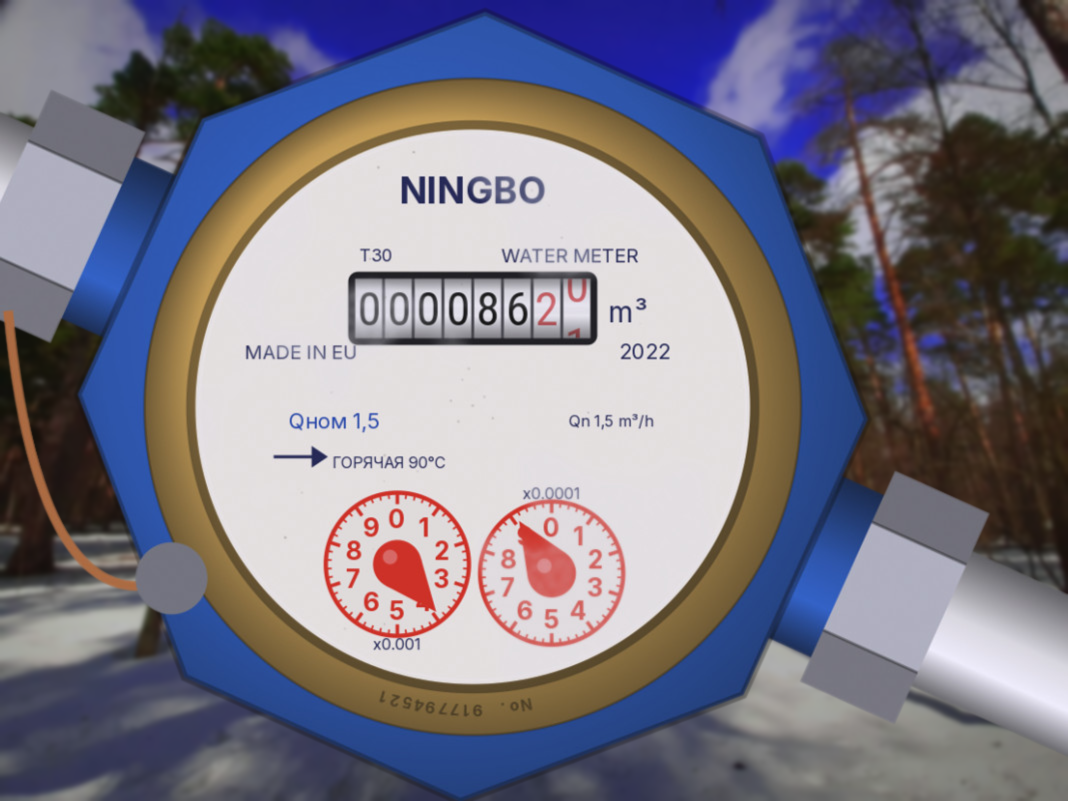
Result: 86.2039; m³
